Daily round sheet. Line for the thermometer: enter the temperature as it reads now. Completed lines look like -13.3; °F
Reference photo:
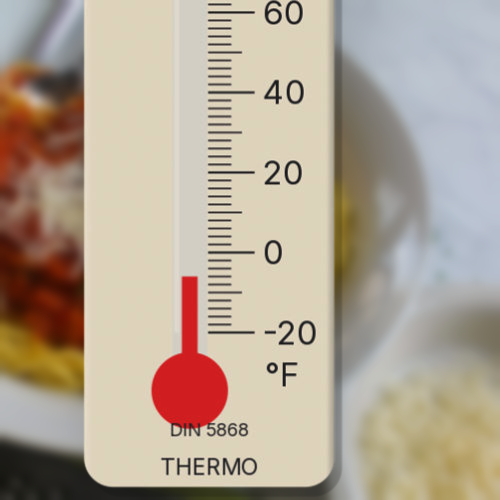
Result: -6; °F
